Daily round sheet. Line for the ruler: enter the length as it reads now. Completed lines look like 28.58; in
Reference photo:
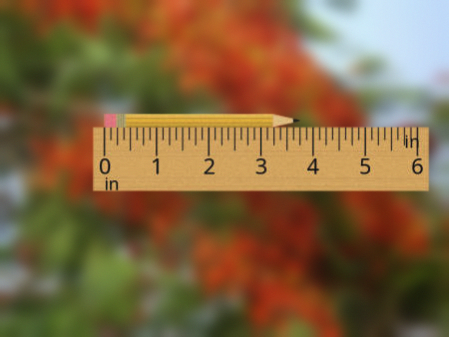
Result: 3.75; in
